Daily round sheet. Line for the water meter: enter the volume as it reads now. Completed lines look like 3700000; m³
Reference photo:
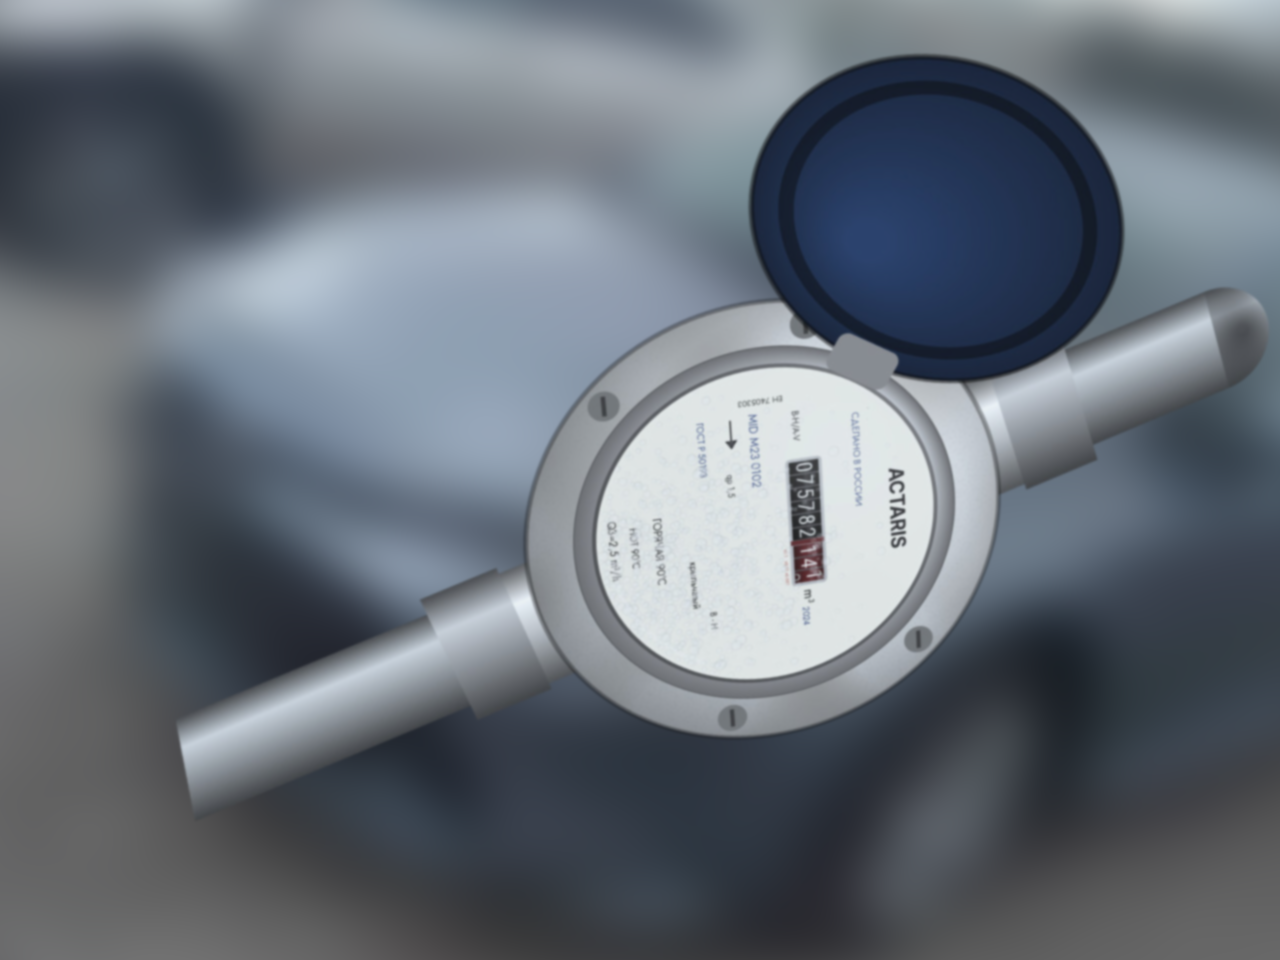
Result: 75782.141; m³
